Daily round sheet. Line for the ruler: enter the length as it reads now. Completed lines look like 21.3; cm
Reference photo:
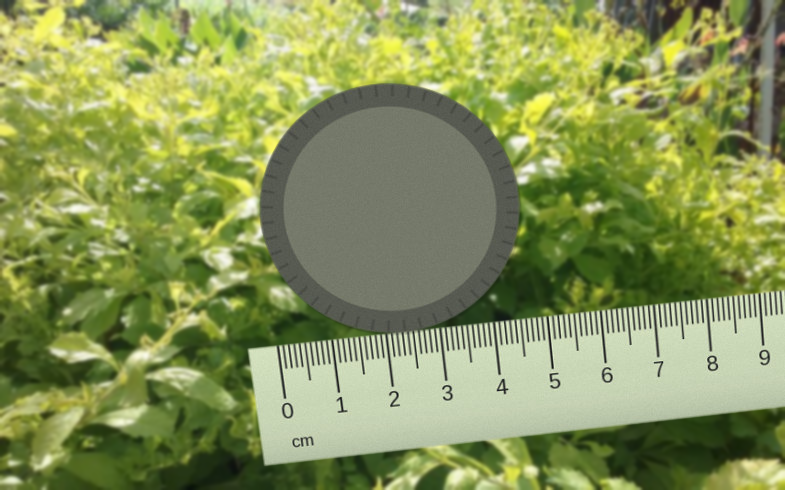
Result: 4.7; cm
